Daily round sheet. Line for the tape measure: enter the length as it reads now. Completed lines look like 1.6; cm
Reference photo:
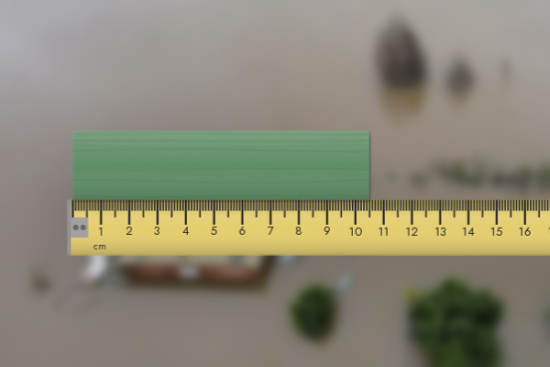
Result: 10.5; cm
